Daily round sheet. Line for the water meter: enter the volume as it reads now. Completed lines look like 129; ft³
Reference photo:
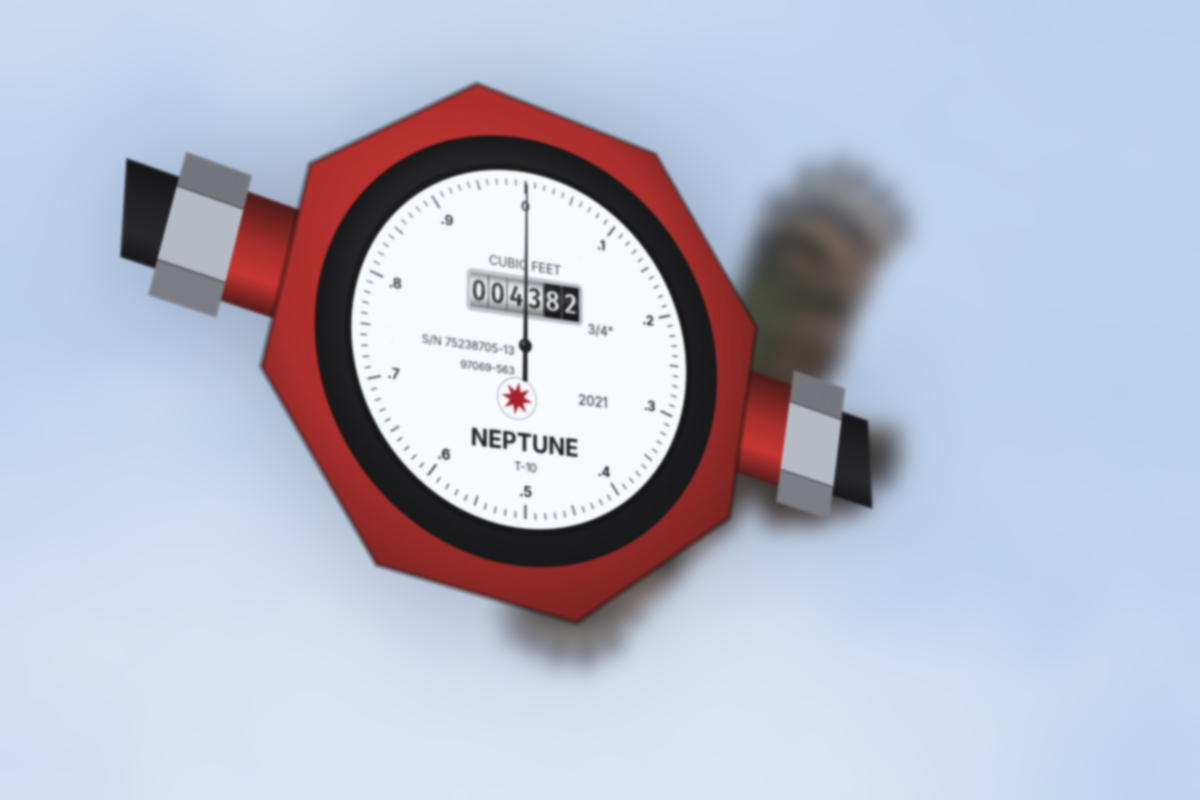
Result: 4382.00; ft³
